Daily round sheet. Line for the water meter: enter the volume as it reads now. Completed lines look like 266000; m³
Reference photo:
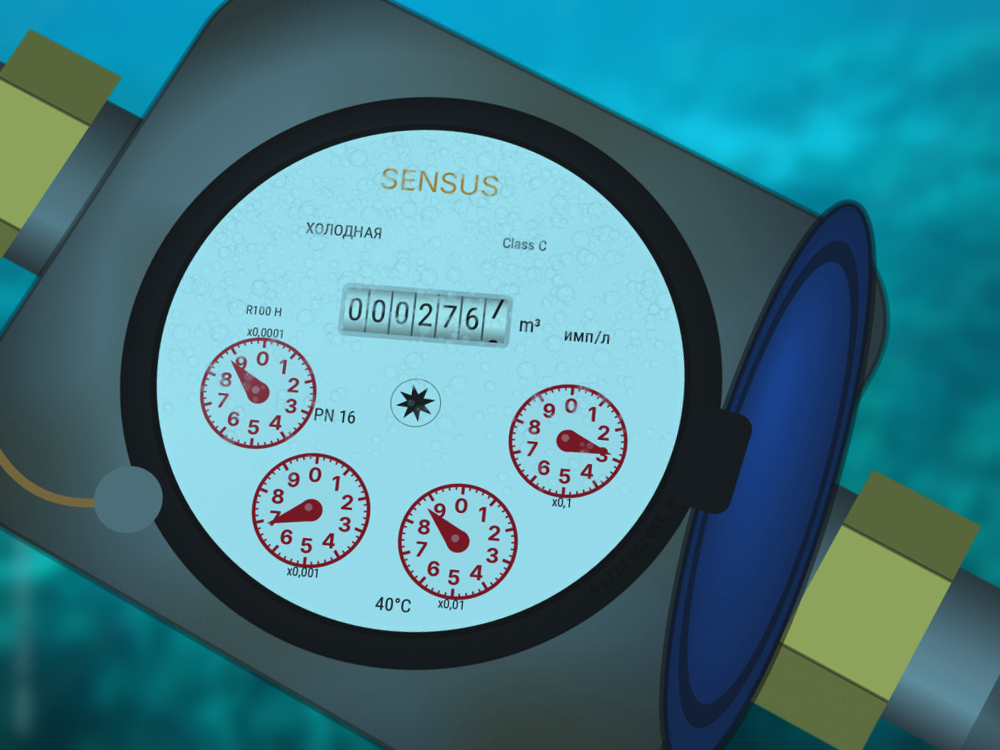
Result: 2767.2868; m³
